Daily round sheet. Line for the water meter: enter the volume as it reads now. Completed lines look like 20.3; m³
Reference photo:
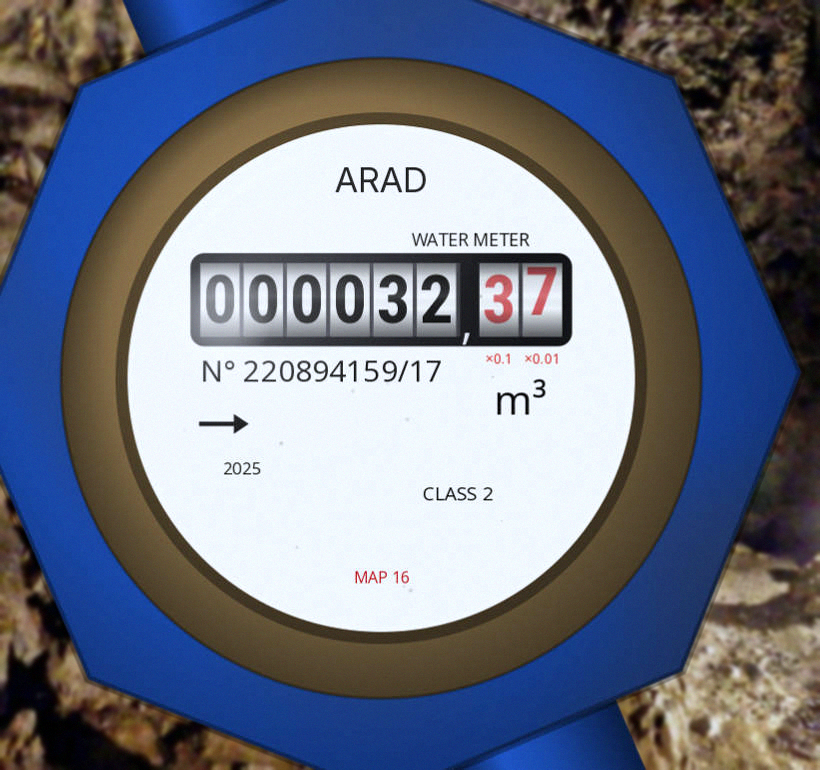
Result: 32.37; m³
